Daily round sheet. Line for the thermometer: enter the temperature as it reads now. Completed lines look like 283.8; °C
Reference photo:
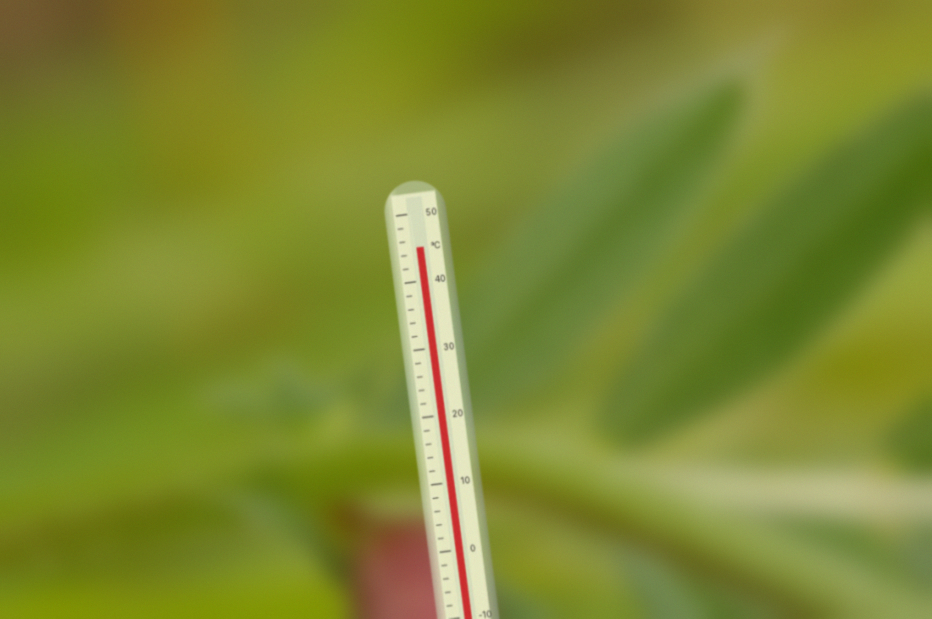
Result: 45; °C
